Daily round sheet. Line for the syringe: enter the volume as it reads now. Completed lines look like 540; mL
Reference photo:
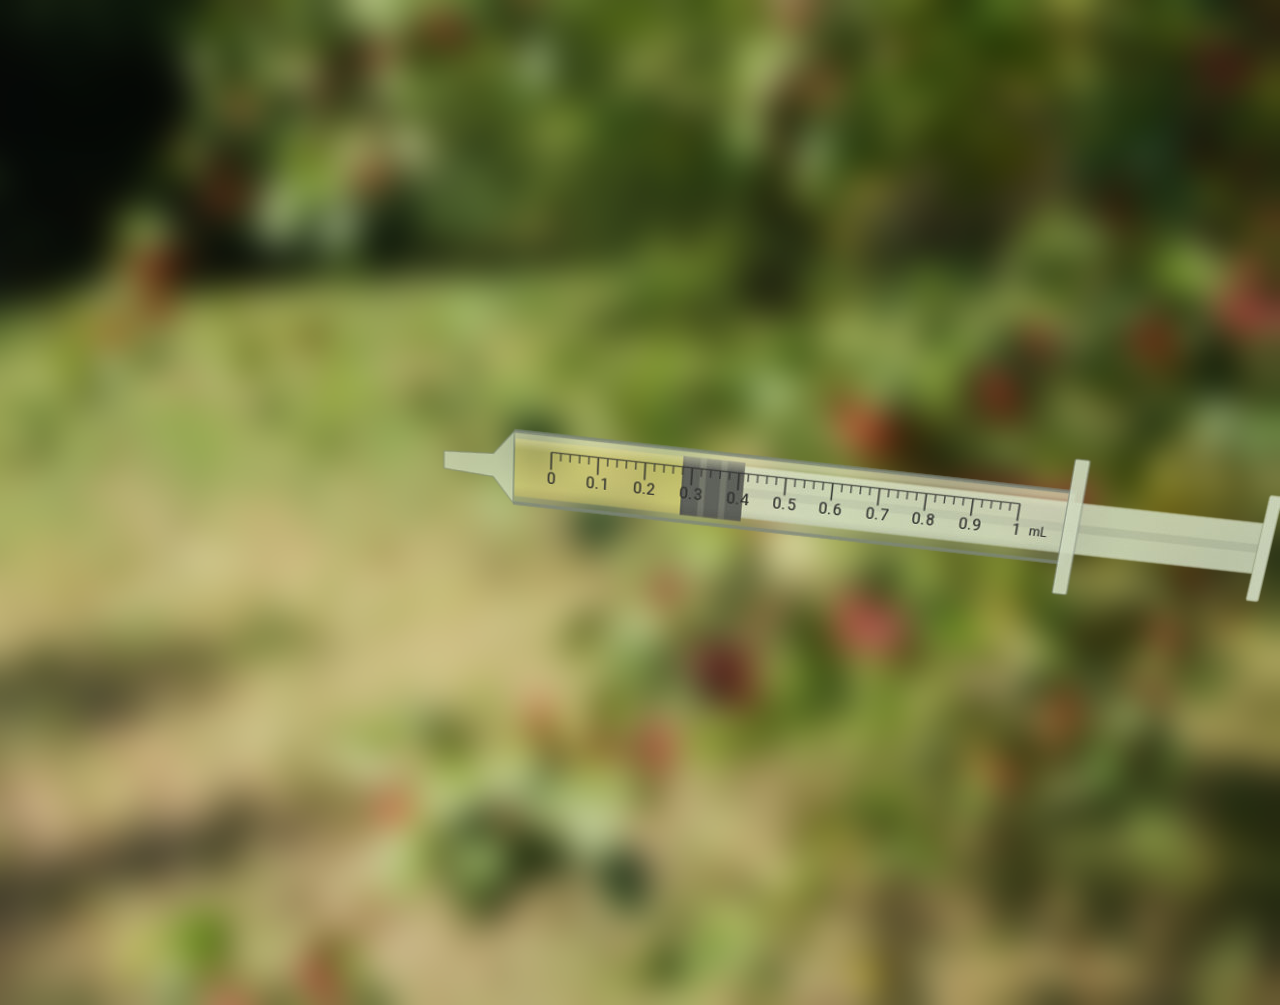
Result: 0.28; mL
